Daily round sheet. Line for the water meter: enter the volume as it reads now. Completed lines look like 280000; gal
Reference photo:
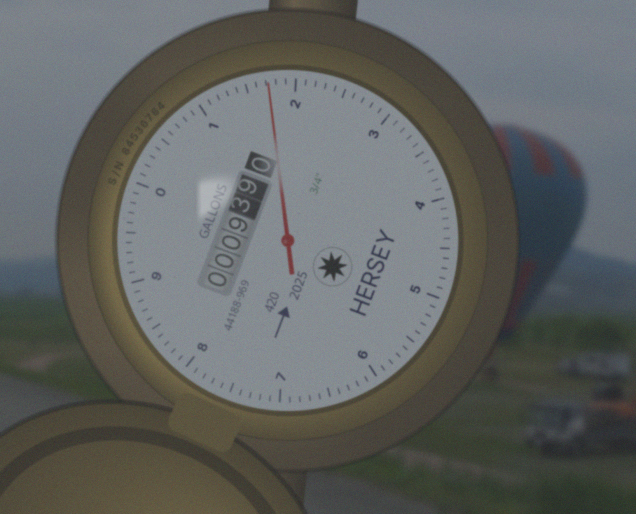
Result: 9391.7; gal
